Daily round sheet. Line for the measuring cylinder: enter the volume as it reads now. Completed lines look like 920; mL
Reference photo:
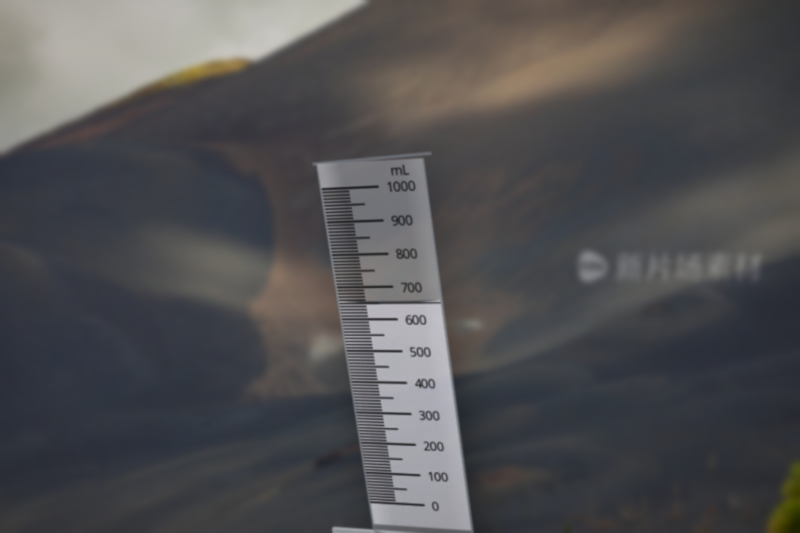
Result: 650; mL
